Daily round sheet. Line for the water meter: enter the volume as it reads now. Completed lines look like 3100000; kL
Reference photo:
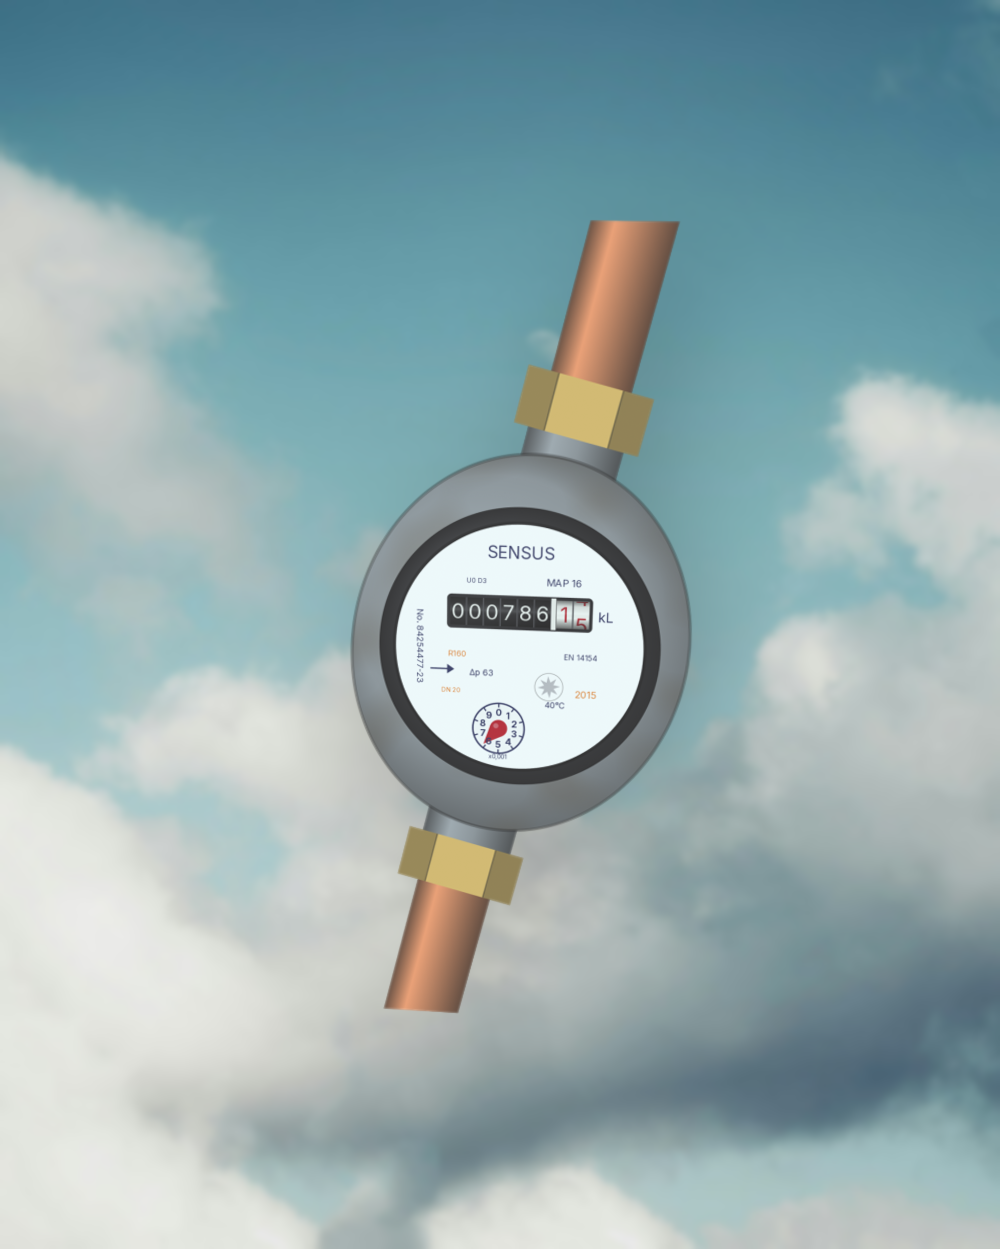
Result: 786.146; kL
